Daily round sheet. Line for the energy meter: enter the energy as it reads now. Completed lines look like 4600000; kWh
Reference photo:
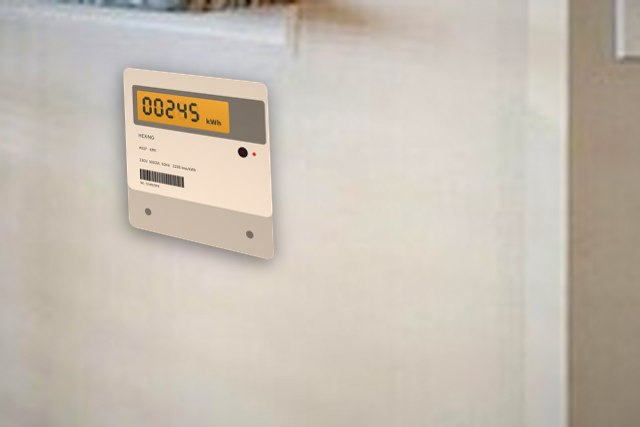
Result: 245; kWh
